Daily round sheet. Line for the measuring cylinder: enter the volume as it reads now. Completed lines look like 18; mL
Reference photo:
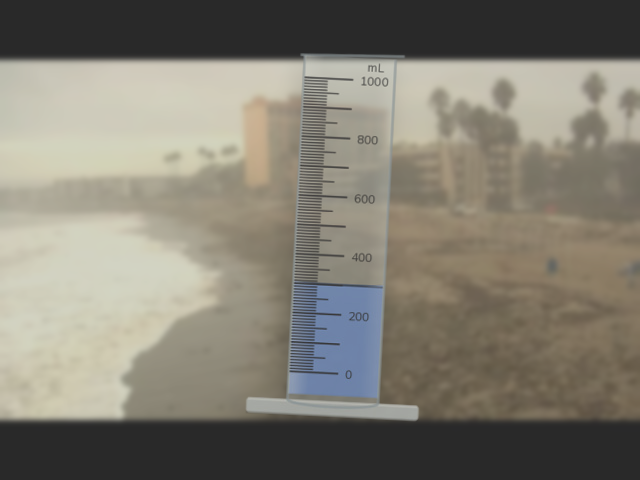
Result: 300; mL
